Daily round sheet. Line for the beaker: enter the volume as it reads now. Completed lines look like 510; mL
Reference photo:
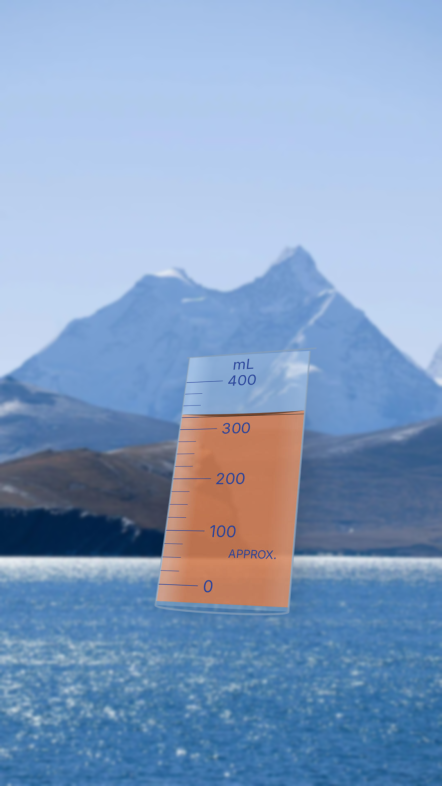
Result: 325; mL
